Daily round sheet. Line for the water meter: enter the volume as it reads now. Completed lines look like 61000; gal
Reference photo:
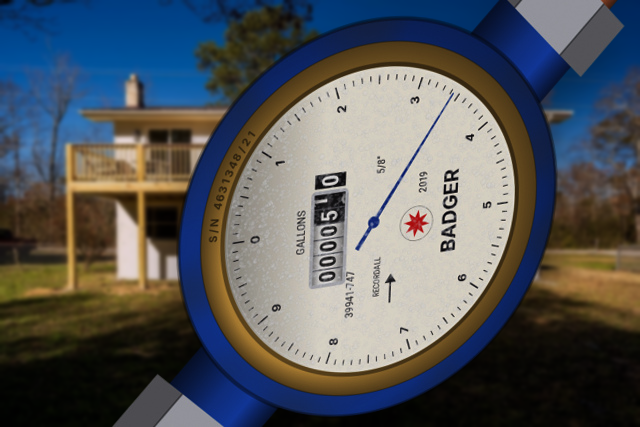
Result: 513.4; gal
